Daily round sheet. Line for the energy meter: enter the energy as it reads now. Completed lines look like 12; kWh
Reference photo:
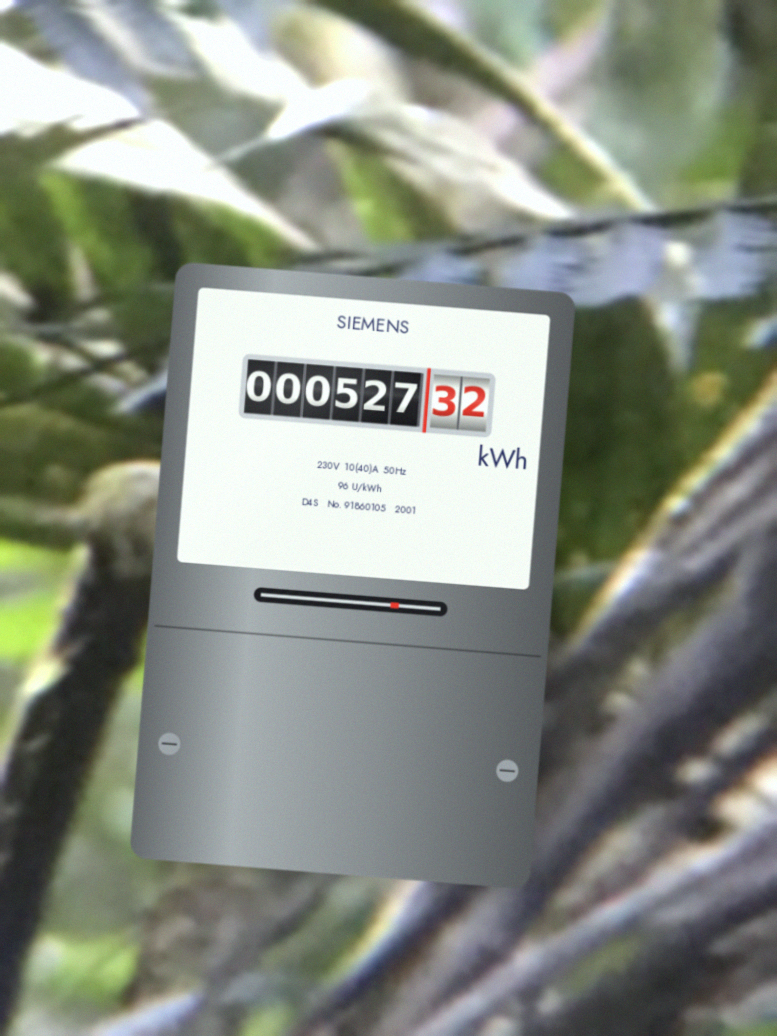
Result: 527.32; kWh
